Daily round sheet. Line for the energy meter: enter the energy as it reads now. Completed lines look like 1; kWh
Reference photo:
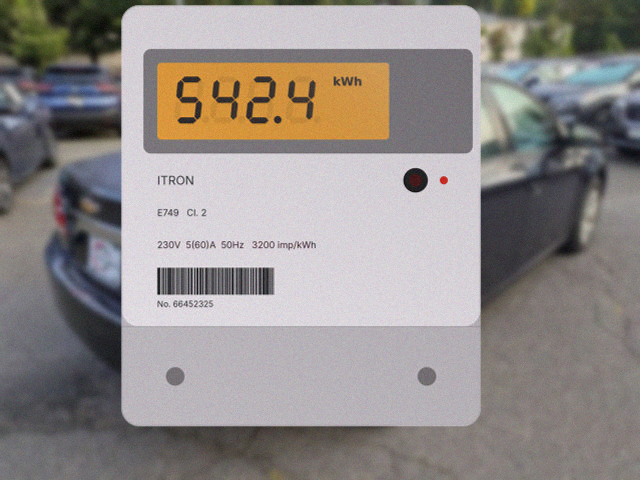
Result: 542.4; kWh
